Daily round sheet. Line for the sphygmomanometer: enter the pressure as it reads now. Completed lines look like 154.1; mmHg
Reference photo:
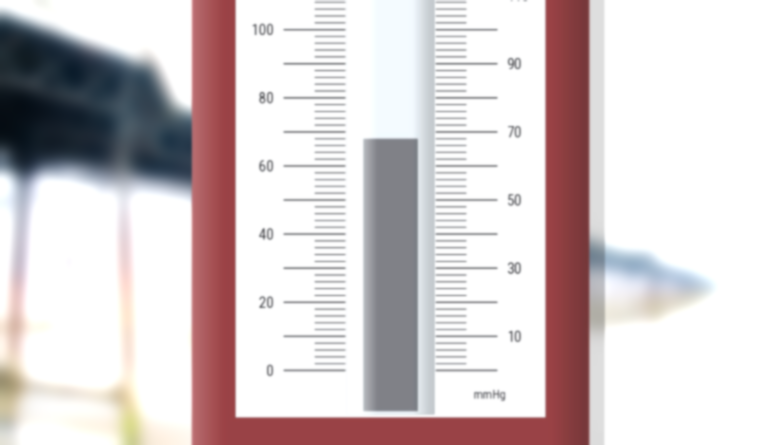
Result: 68; mmHg
